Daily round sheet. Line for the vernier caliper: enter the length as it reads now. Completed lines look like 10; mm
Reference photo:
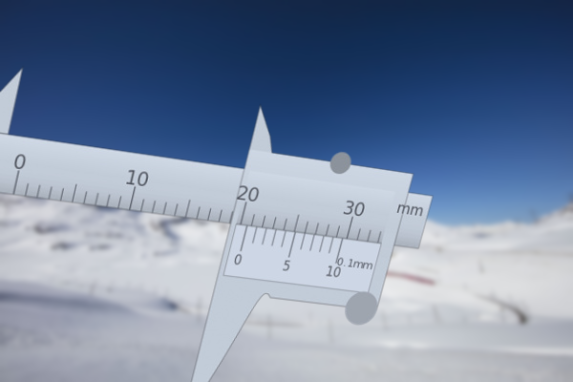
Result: 20.6; mm
